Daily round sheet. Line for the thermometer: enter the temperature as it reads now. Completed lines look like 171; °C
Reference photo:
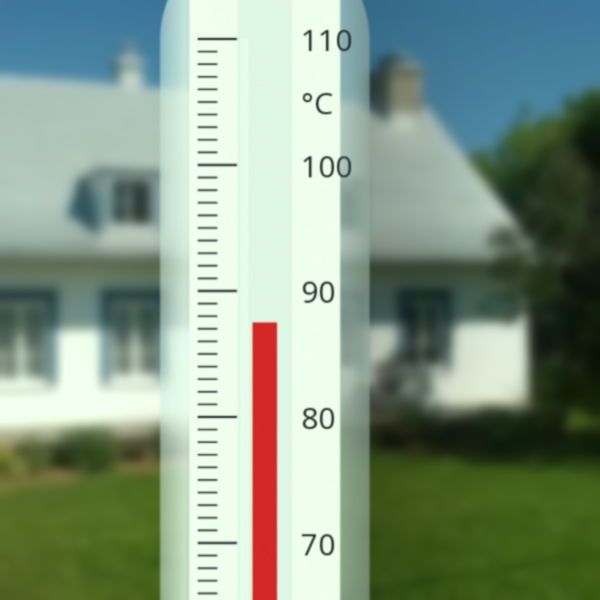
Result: 87.5; °C
